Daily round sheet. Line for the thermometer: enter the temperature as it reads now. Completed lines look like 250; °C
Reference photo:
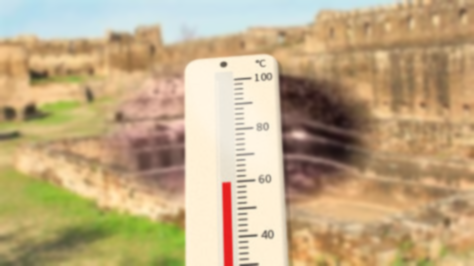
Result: 60; °C
